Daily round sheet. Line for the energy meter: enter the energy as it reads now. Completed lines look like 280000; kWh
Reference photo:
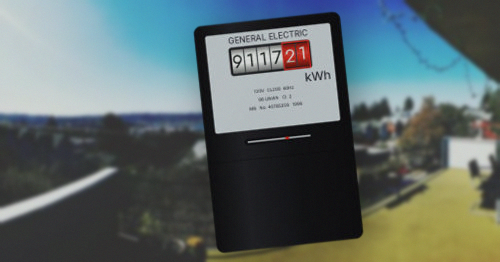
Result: 9117.21; kWh
